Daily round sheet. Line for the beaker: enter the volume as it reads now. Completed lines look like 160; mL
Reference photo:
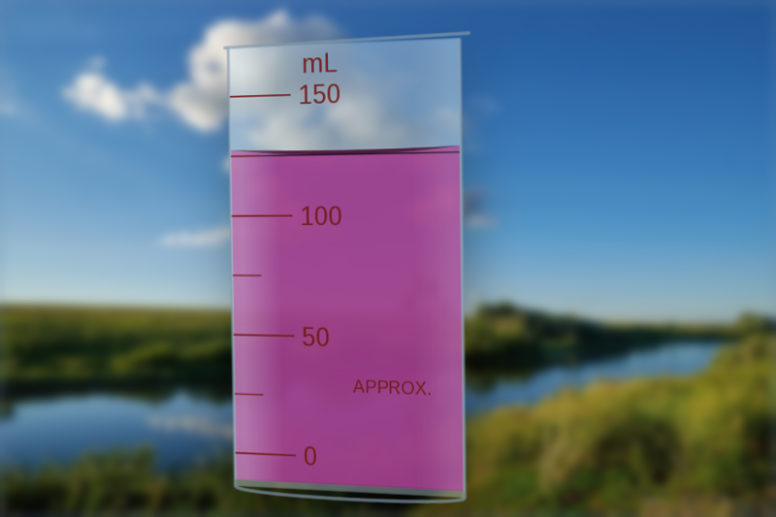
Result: 125; mL
